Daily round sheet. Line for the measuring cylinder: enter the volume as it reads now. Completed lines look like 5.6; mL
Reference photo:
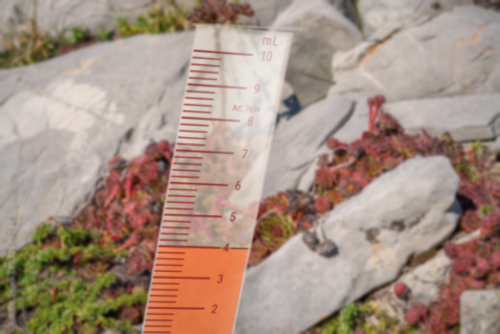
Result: 4; mL
